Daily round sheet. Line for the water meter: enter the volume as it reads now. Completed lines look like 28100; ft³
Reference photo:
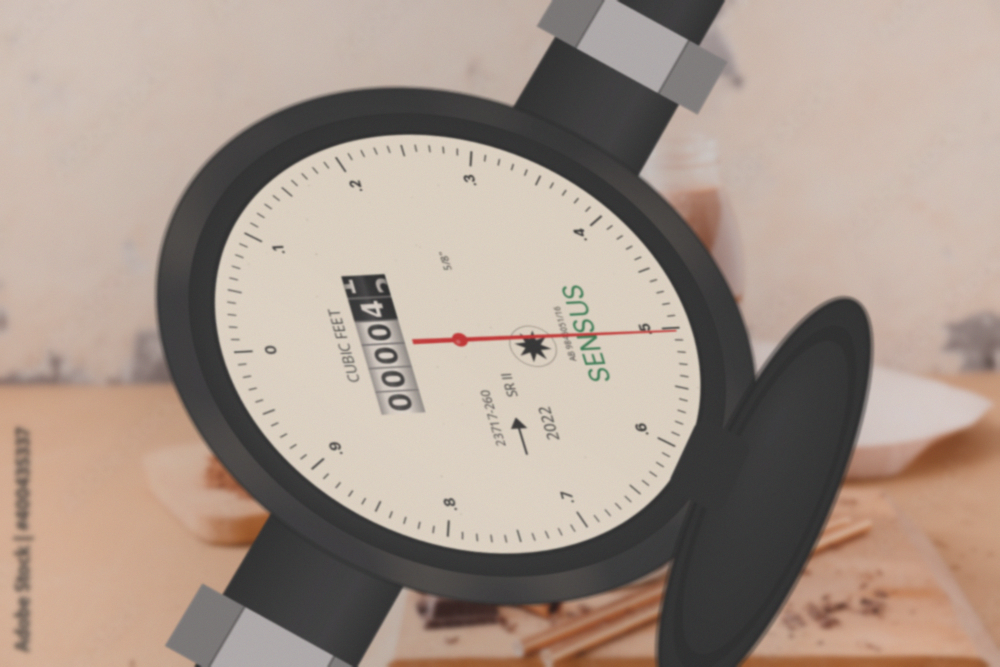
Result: 41.50; ft³
